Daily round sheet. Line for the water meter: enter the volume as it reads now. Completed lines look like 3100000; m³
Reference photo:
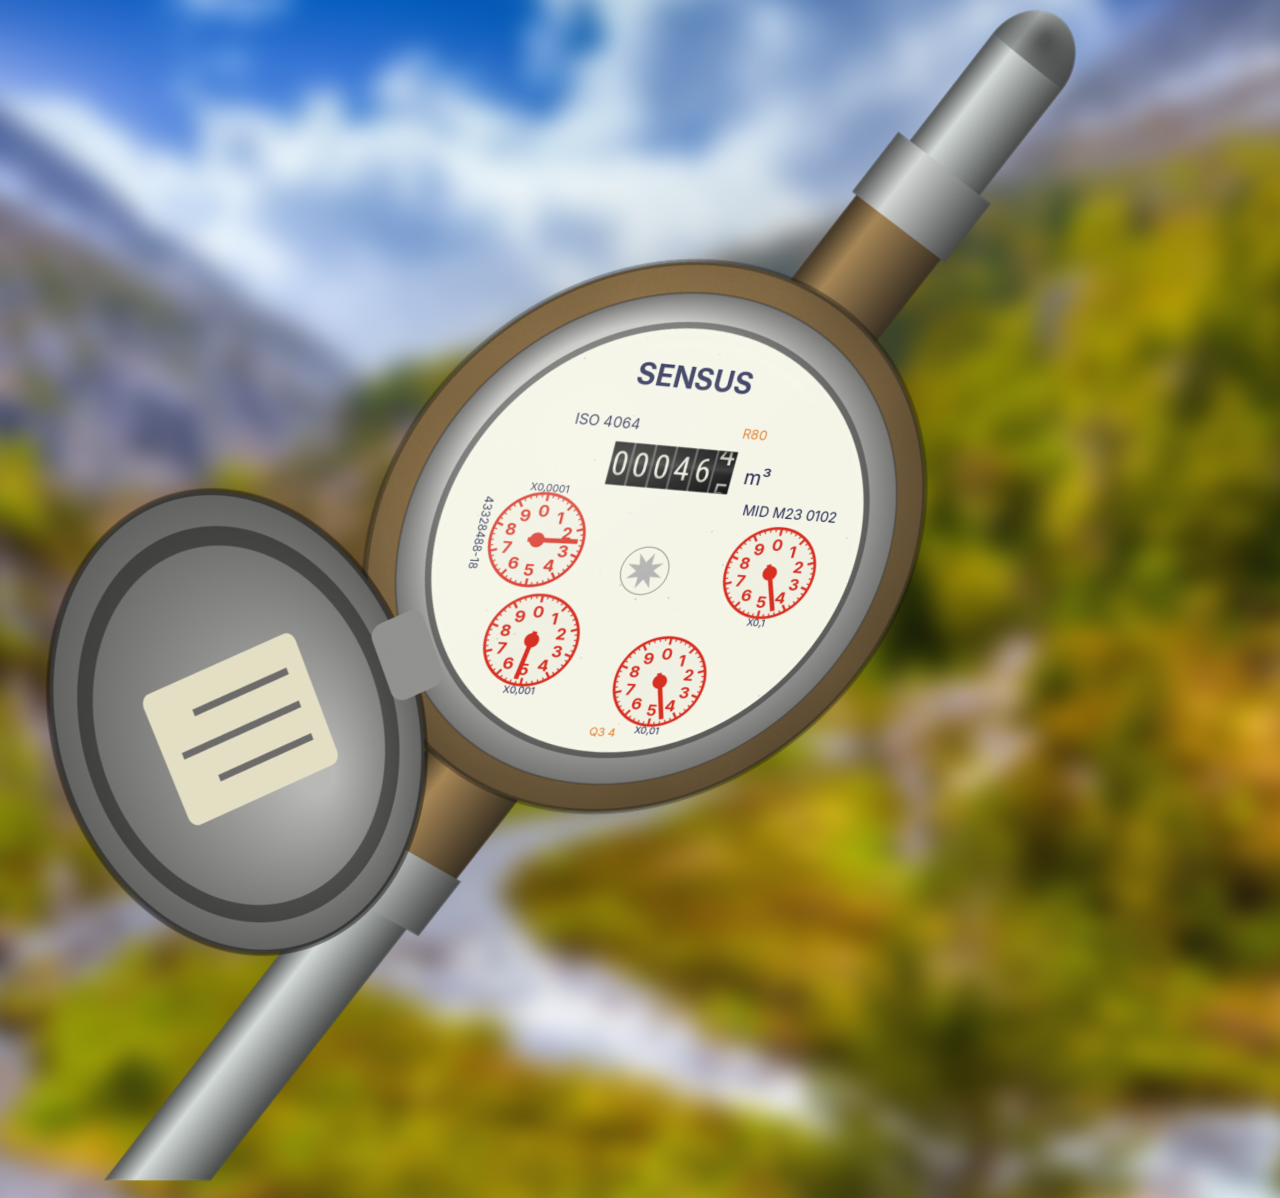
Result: 464.4452; m³
